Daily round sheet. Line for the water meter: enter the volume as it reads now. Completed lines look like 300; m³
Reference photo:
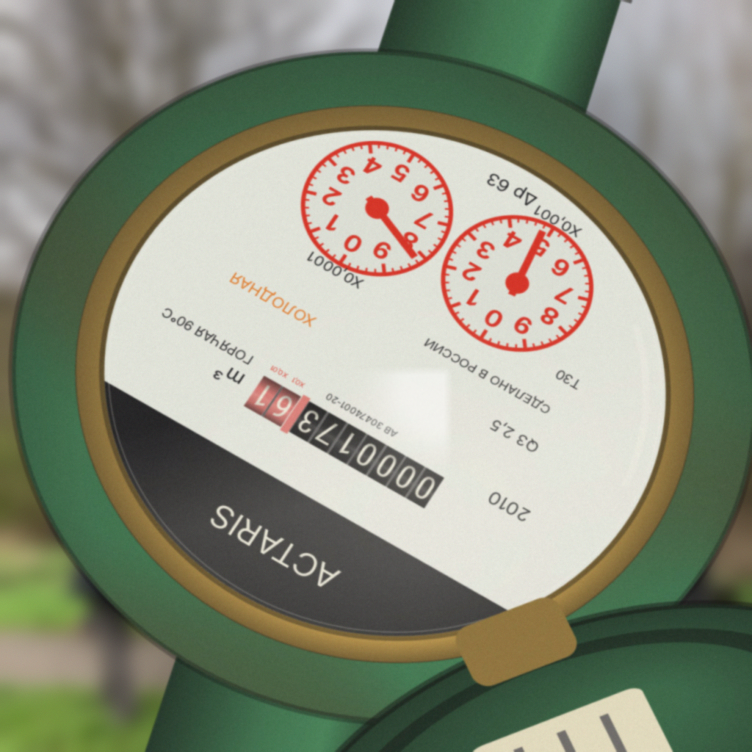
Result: 173.6148; m³
